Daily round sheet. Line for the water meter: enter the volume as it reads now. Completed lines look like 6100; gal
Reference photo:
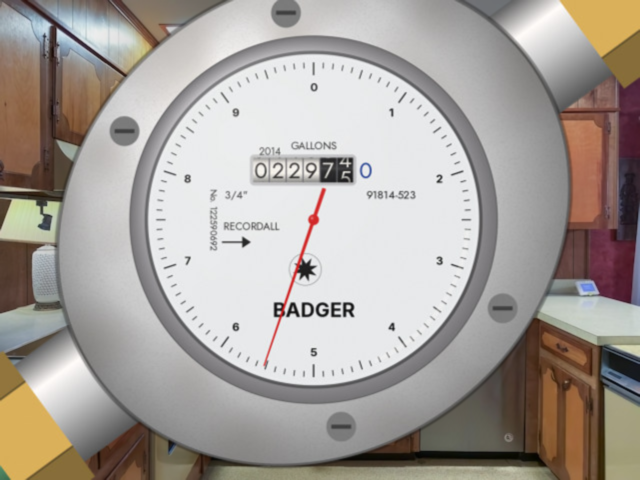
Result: 229745.5; gal
